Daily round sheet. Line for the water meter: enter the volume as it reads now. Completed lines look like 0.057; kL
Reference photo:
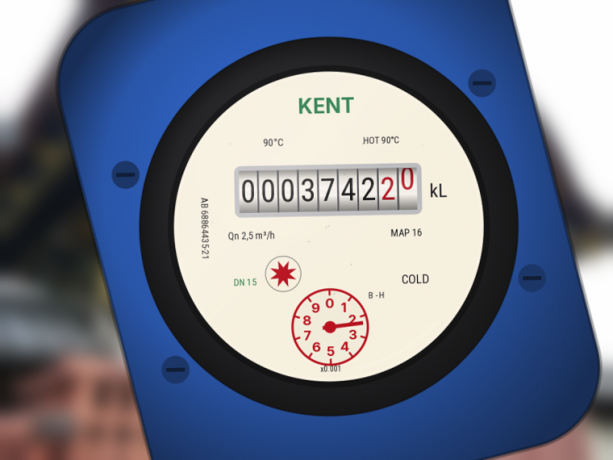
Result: 3742.202; kL
